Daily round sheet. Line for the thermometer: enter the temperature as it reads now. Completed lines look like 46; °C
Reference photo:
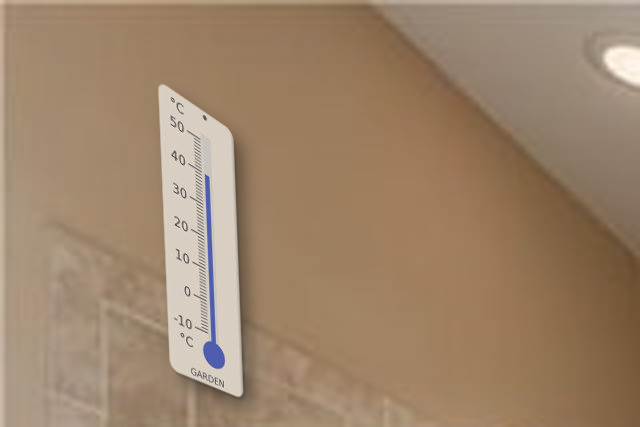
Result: 40; °C
